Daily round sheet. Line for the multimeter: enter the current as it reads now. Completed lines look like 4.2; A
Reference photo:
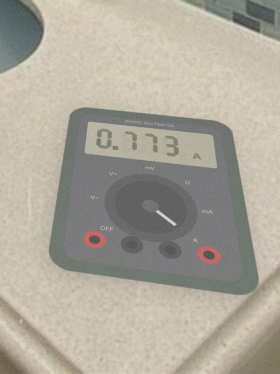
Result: 0.773; A
